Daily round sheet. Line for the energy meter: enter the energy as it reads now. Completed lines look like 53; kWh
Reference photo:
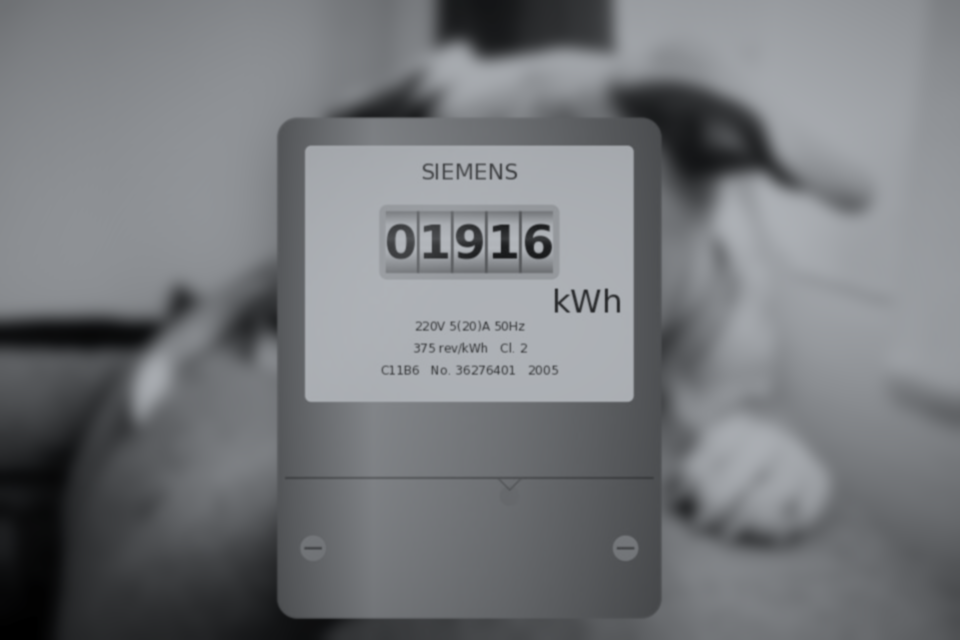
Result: 1916; kWh
